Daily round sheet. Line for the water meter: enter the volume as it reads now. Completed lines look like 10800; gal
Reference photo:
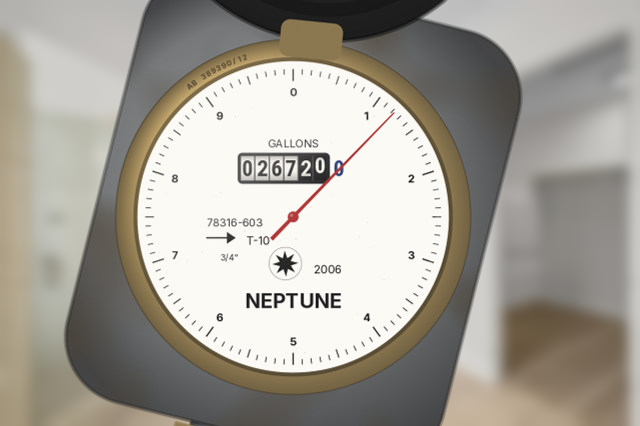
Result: 267201.2; gal
